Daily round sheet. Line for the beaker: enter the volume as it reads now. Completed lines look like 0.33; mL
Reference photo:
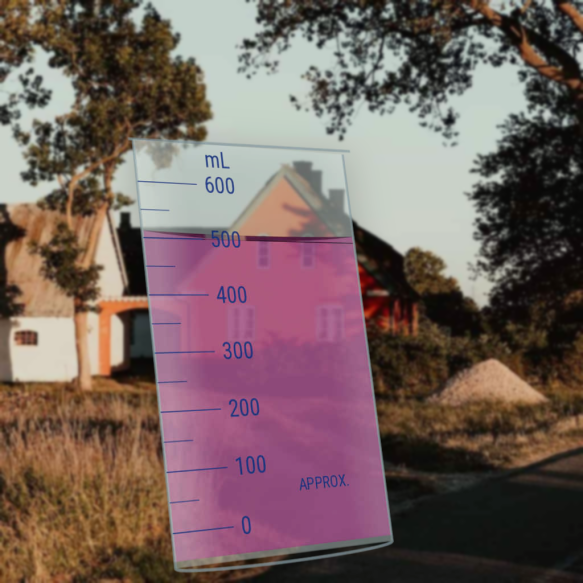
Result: 500; mL
